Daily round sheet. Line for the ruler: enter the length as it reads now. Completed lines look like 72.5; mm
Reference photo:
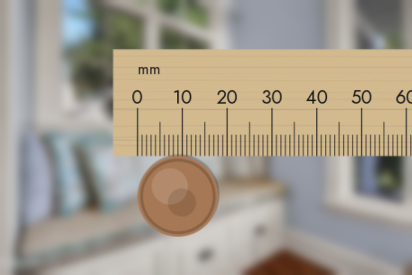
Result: 18; mm
